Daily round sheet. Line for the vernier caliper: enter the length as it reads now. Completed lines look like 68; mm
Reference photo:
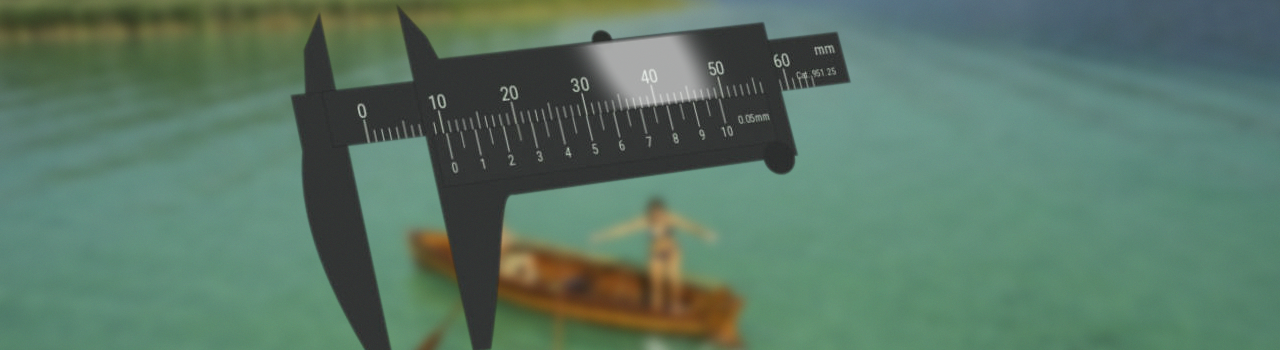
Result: 10.4; mm
